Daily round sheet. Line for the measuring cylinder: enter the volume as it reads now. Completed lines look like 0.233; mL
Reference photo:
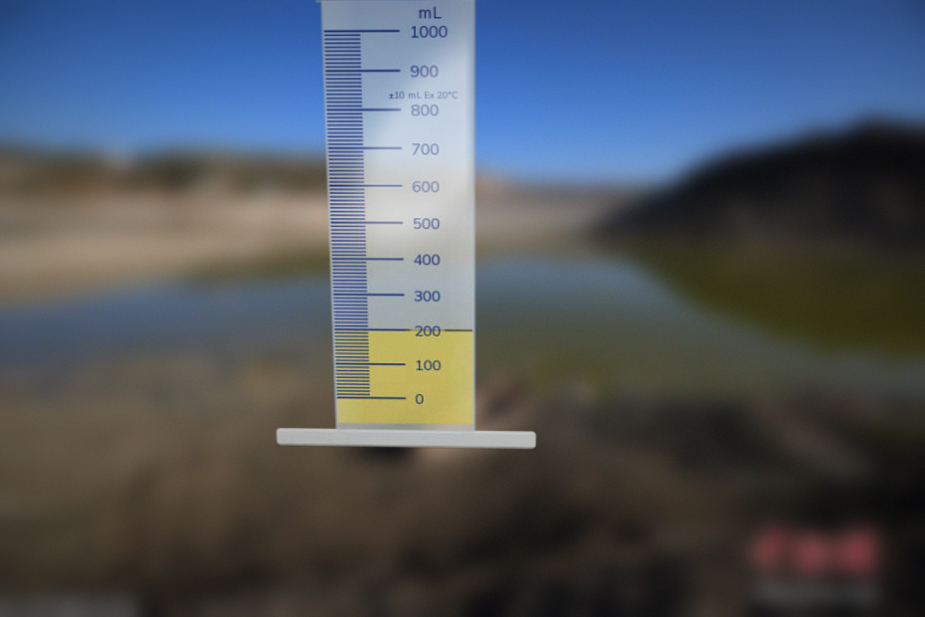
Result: 200; mL
